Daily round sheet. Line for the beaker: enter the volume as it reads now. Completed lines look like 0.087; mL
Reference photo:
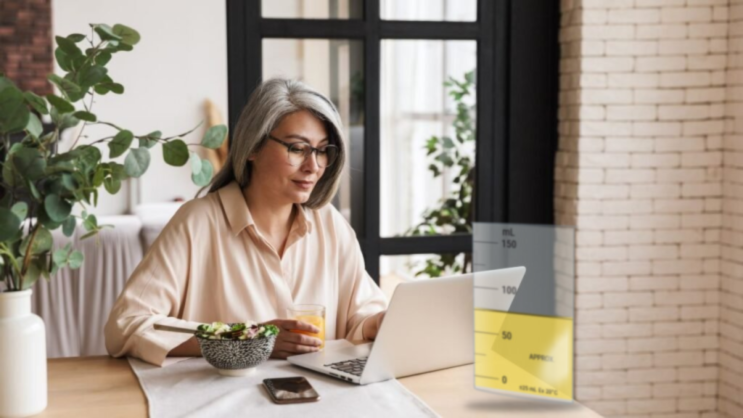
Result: 75; mL
